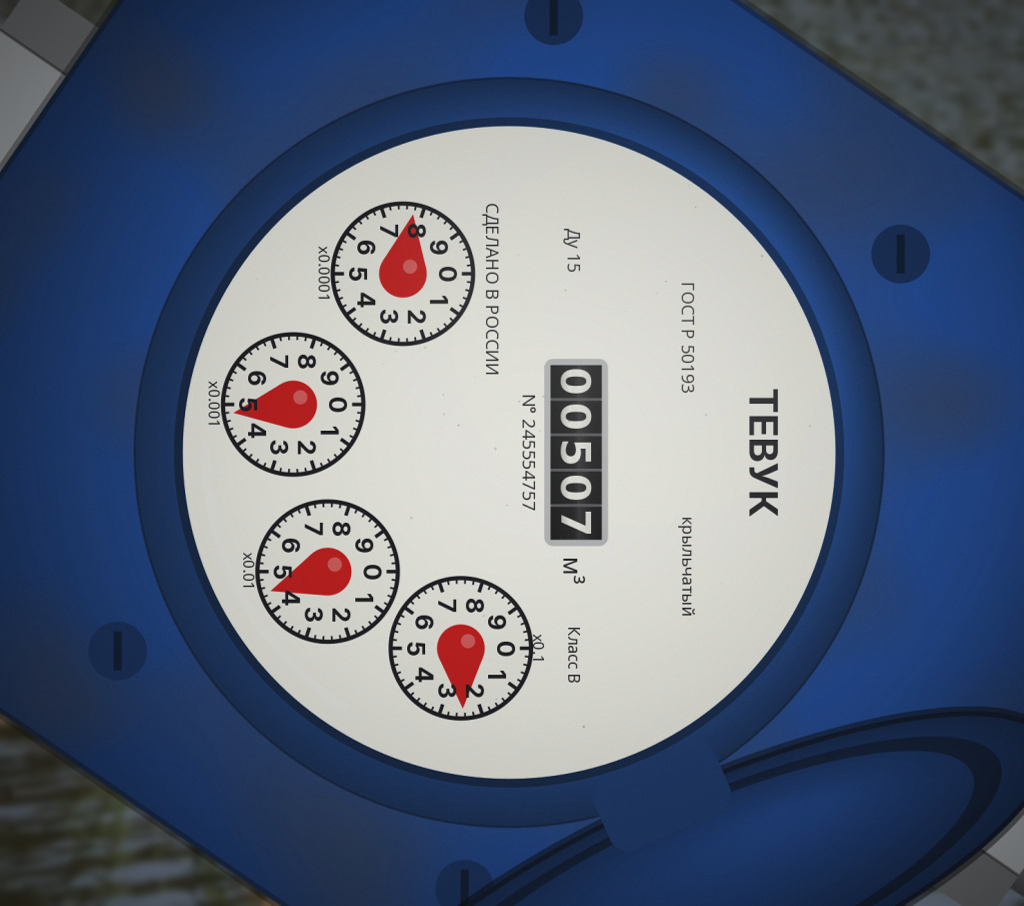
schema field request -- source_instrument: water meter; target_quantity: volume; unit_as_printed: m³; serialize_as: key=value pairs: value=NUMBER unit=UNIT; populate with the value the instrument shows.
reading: value=507.2447 unit=m³
